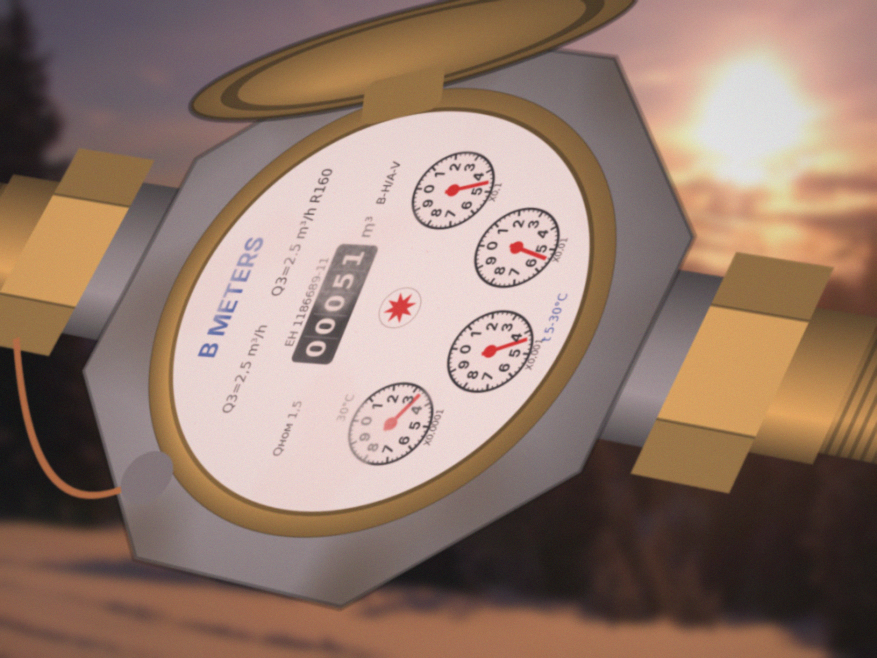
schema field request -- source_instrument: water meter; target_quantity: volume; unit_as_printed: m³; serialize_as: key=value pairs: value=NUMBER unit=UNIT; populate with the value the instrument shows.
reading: value=51.4543 unit=m³
